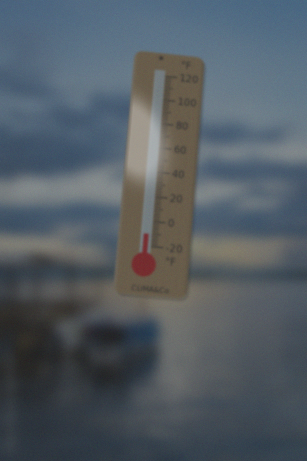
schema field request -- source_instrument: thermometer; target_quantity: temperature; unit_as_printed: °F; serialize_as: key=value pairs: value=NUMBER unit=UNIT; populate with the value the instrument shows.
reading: value=-10 unit=°F
